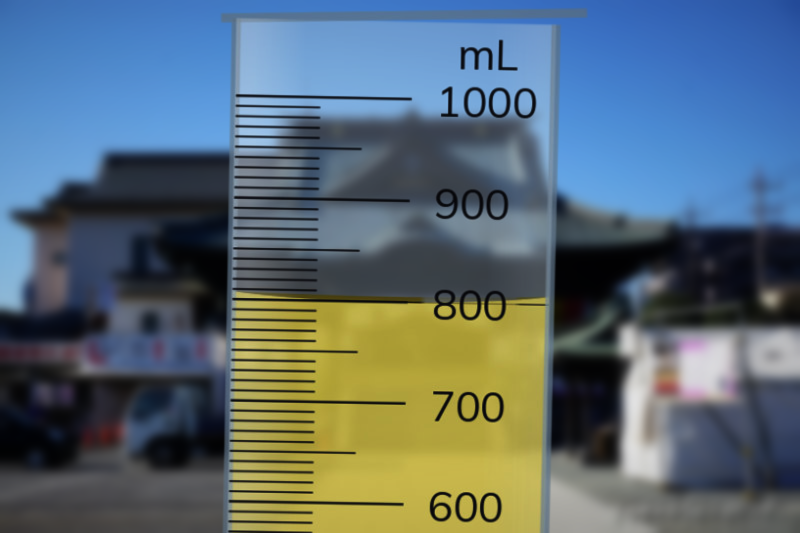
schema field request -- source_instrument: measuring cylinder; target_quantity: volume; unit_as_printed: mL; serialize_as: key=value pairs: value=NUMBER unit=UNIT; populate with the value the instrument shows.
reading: value=800 unit=mL
